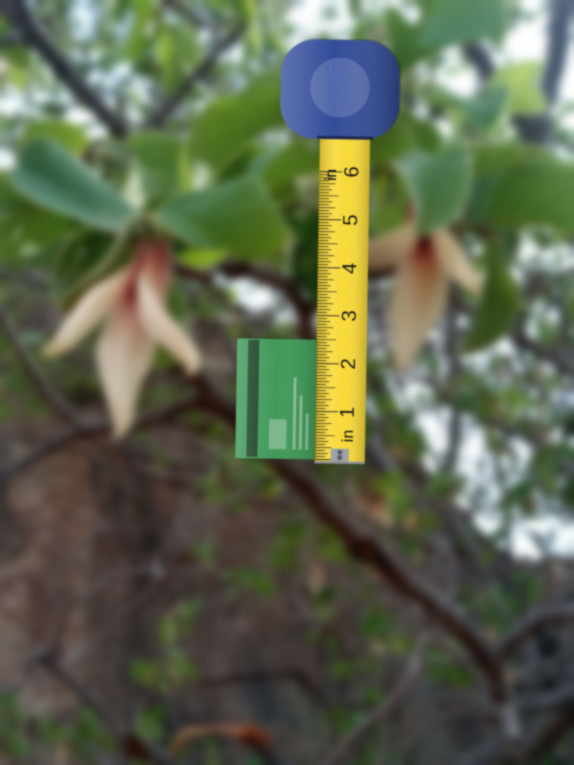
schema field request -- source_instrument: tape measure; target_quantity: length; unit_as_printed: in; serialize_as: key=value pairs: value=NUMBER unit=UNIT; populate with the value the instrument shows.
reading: value=2.5 unit=in
